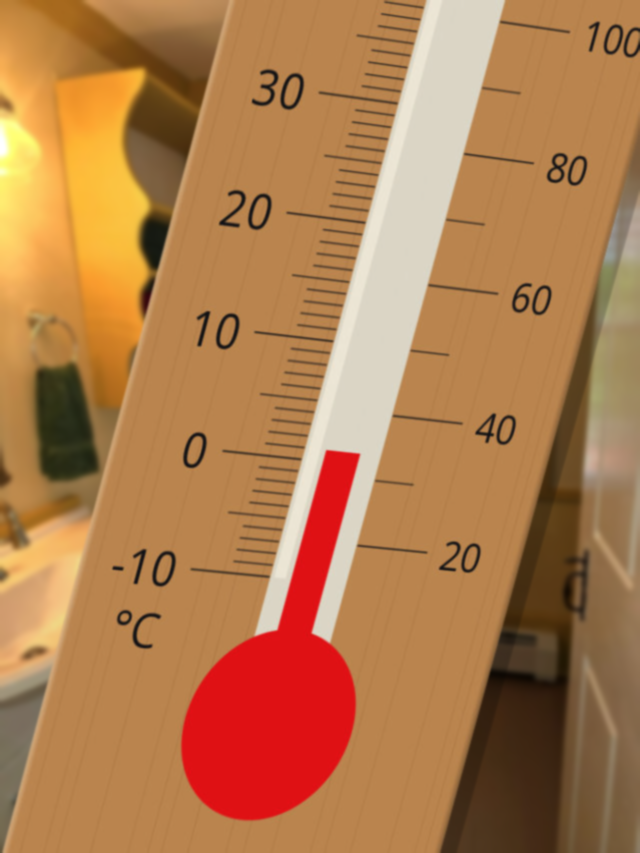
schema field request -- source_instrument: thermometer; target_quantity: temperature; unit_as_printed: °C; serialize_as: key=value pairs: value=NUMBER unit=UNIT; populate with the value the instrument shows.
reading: value=1 unit=°C
